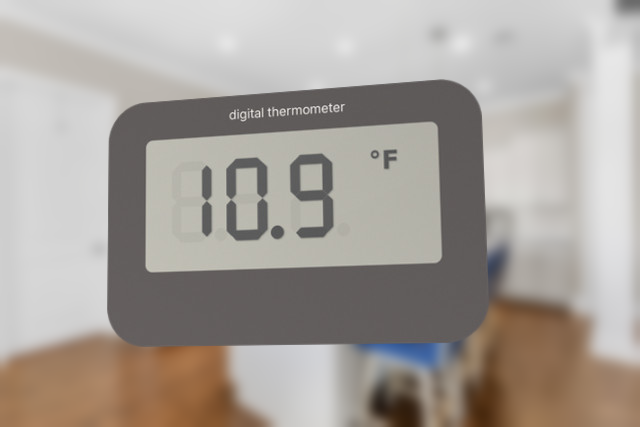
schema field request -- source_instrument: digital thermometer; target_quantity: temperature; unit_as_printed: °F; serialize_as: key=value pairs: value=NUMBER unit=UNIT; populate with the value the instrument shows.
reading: value=10.9 unit=°F
